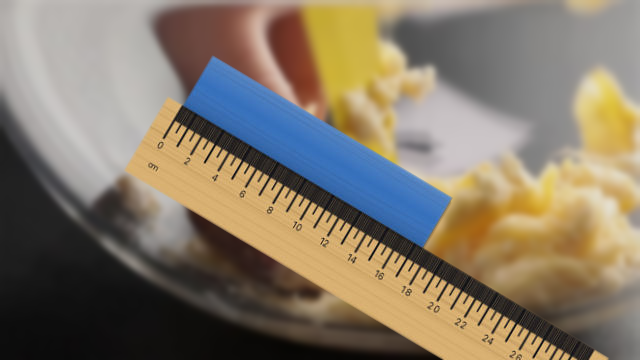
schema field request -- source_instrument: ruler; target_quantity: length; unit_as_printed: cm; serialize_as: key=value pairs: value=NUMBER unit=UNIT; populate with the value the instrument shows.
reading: value=17.5 unit=cm
